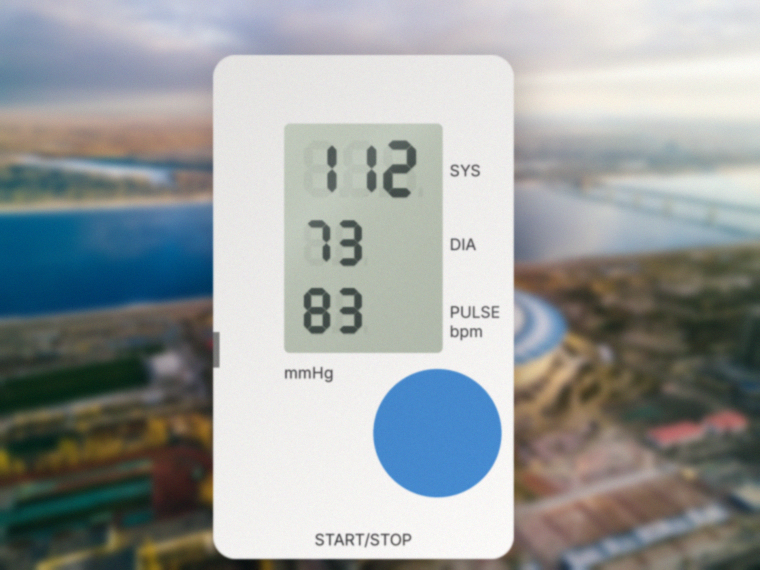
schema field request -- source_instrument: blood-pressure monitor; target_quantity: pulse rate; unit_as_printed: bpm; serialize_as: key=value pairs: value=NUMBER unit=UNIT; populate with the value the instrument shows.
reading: value=83 unit=bpm
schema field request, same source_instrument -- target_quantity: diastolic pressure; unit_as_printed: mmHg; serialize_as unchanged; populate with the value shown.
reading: value=73 unit=mmHg
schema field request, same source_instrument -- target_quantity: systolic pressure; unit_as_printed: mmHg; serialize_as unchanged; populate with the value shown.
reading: value=112 unit=mmHg
